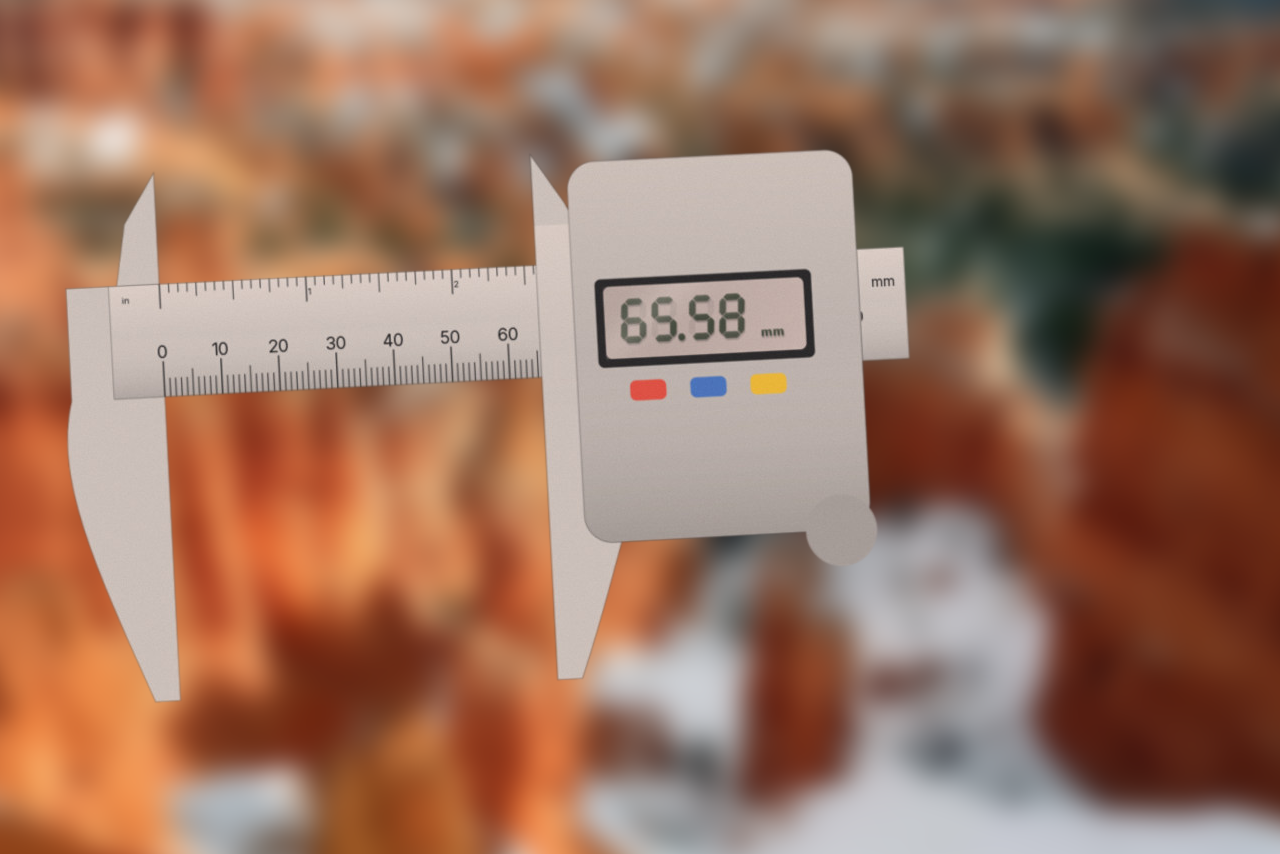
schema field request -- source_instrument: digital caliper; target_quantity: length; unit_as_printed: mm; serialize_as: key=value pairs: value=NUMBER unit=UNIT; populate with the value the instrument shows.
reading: value=65.58 unit=mm
